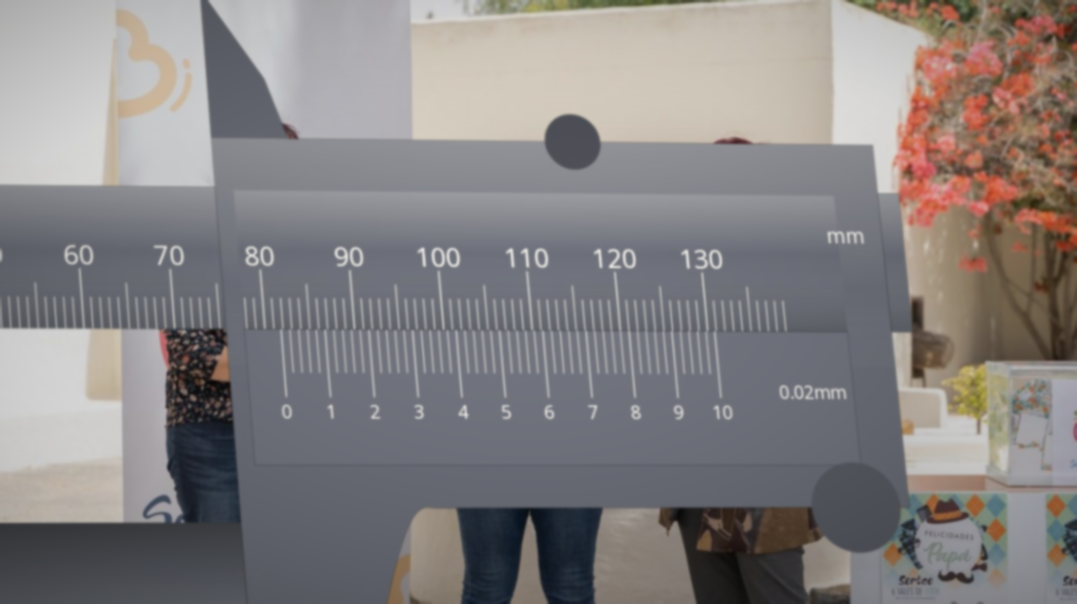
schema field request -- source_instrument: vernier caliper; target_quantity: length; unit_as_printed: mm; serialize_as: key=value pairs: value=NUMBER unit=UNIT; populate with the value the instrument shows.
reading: value=81.8 unit=mm
